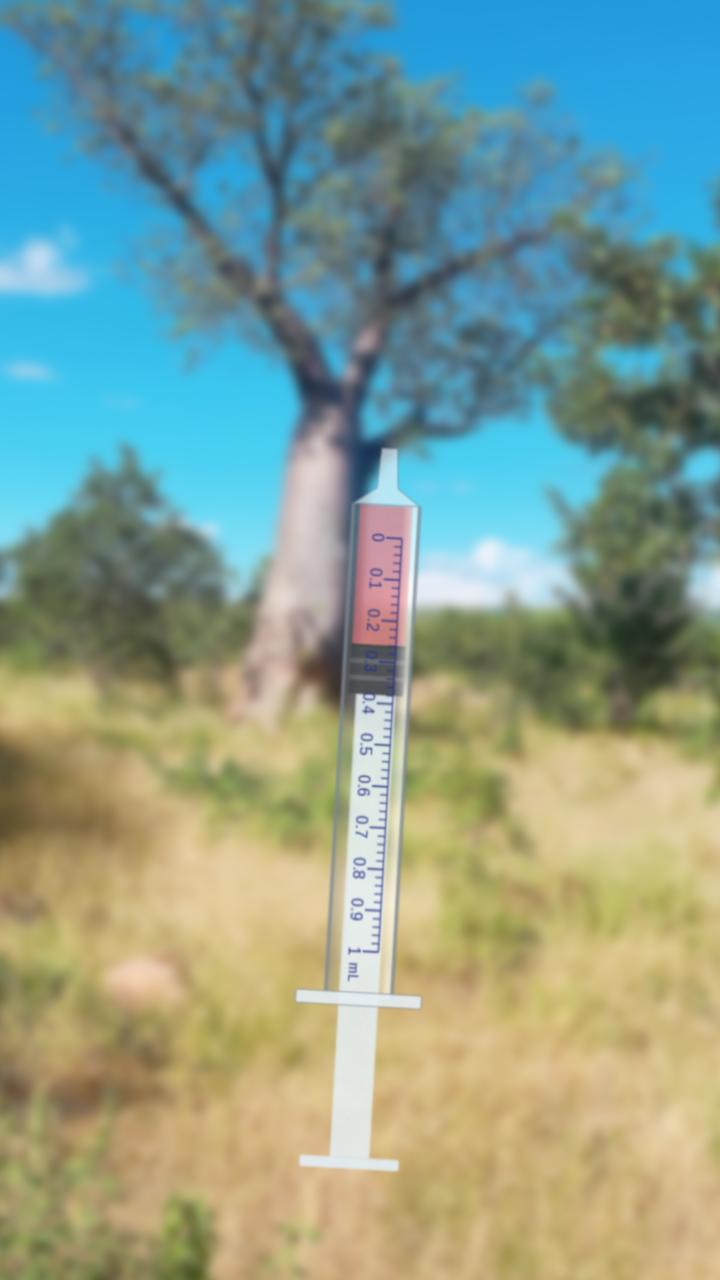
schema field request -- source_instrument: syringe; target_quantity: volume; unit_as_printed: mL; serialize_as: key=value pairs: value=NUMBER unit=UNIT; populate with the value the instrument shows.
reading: value=0.26 unit=mL
